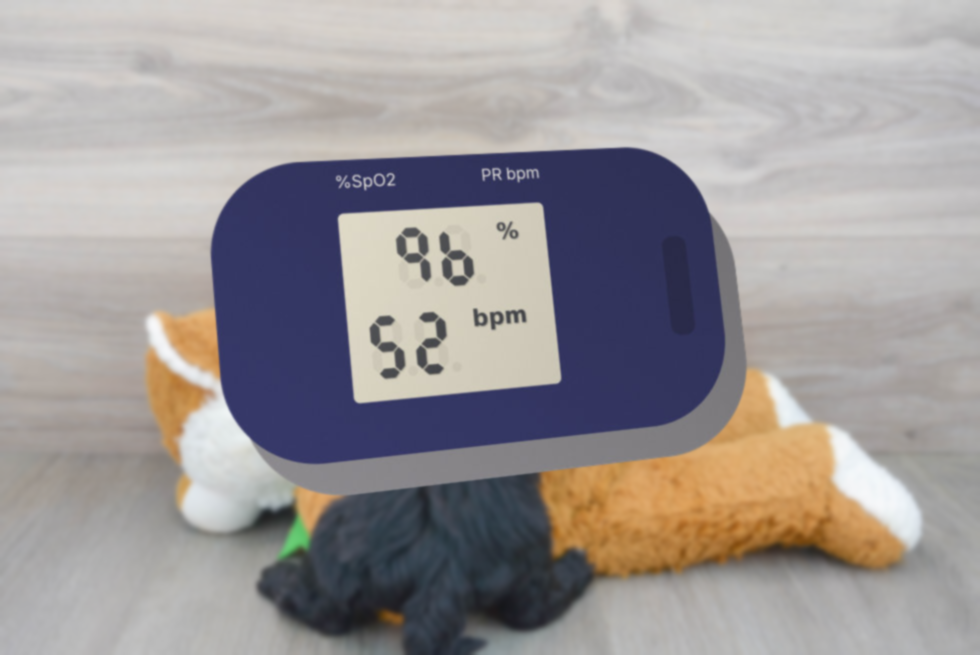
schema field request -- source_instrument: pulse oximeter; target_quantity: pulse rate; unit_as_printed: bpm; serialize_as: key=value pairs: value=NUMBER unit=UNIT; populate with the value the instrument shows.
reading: value=52 unit=bpm
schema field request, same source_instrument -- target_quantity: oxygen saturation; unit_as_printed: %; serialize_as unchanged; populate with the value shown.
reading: value=96 unit=%
